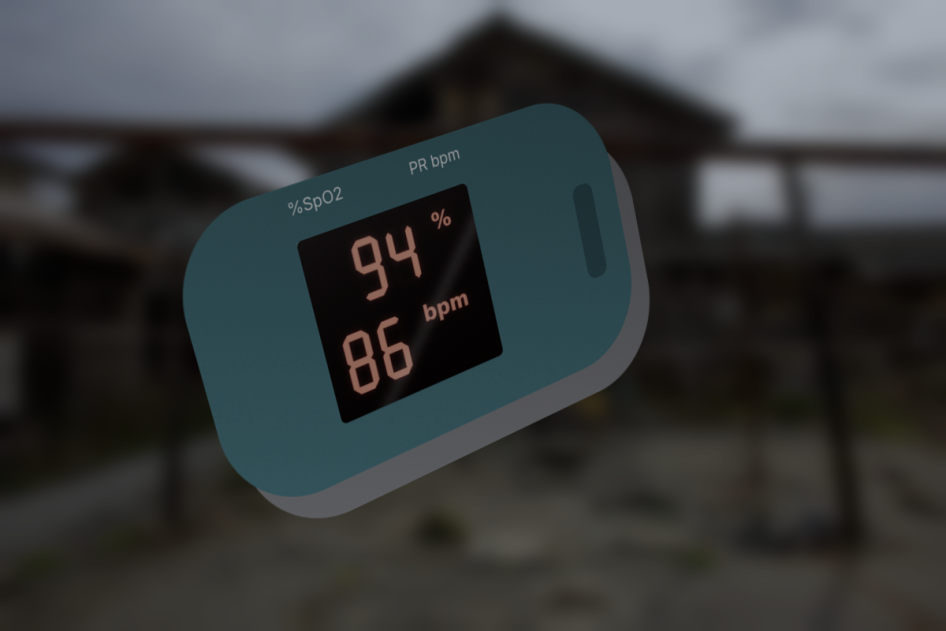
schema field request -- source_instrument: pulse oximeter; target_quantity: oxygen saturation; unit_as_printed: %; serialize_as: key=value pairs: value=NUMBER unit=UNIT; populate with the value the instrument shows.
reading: value=94 unit=%
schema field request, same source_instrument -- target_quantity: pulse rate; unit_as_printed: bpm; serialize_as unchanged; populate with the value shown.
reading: value=86 unit=bpm
